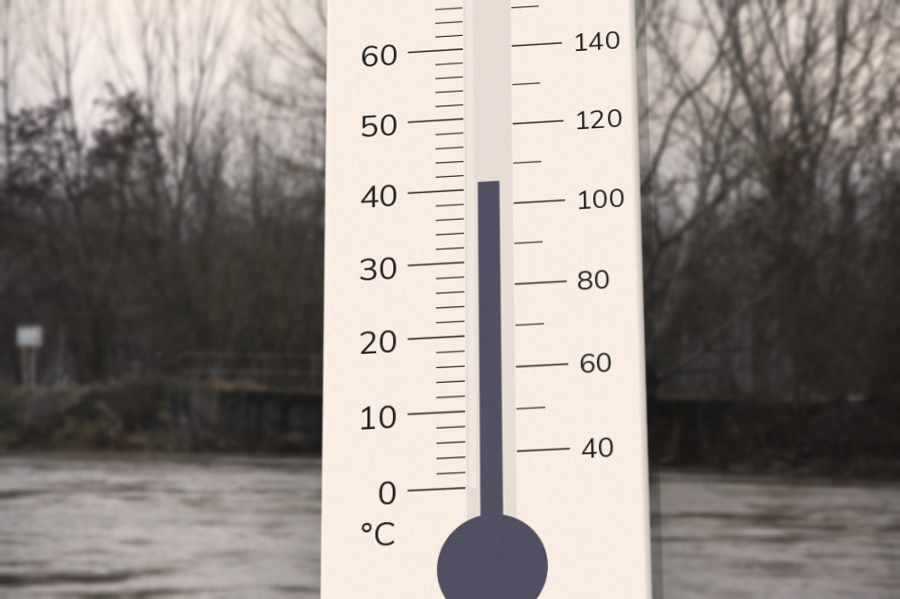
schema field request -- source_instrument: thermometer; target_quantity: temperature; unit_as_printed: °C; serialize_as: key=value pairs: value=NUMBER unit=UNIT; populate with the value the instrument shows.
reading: value=41 unit=°C
